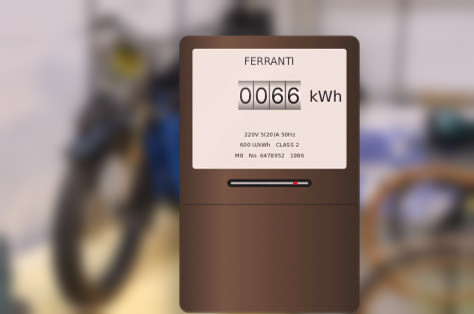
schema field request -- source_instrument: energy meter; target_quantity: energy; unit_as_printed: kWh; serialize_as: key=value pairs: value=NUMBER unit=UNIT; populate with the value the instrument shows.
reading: value=66 unit=kWh
